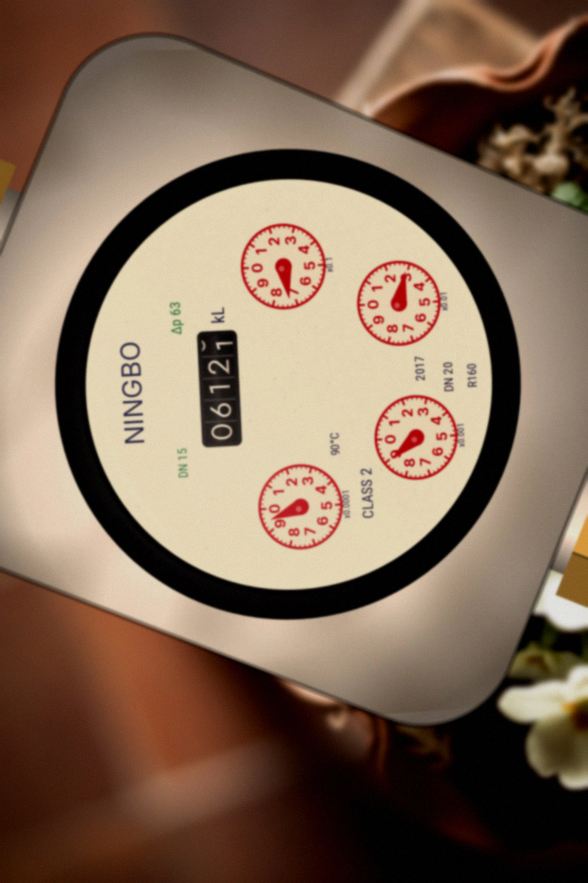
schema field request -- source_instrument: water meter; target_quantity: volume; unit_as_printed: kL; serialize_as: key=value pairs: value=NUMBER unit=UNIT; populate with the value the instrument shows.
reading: value=6120.7289 unit=kL
